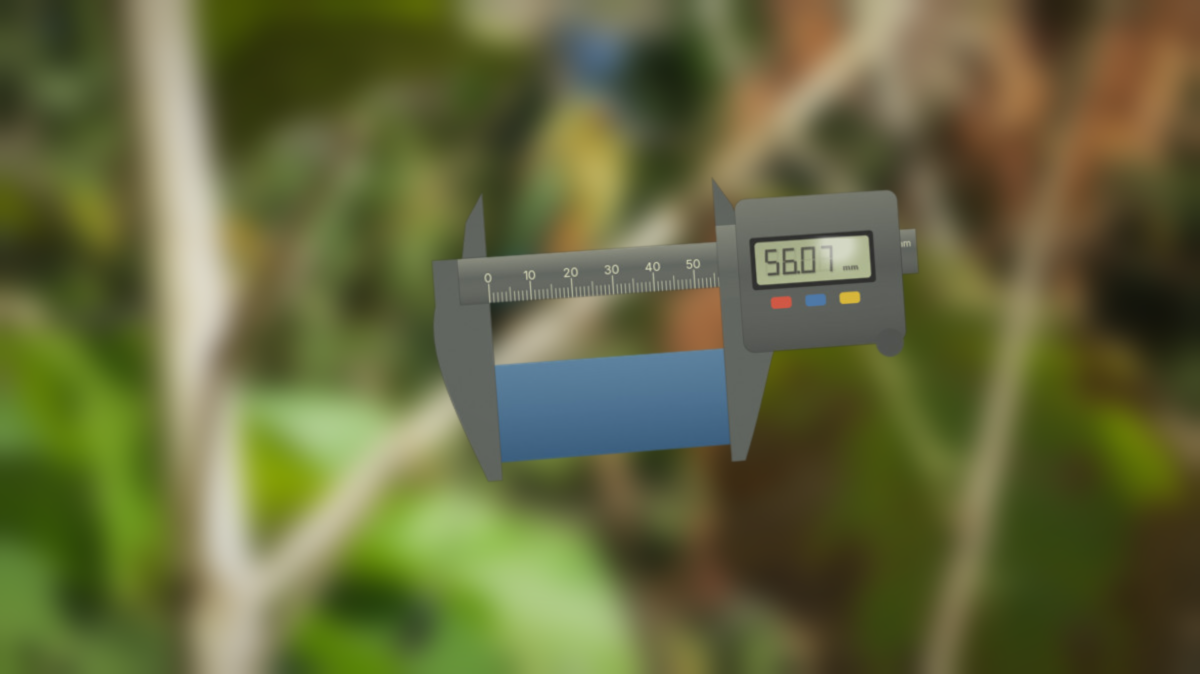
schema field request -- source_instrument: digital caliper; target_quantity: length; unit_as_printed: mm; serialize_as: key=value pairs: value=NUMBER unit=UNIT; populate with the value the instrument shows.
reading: value=56.07 unit=mm
